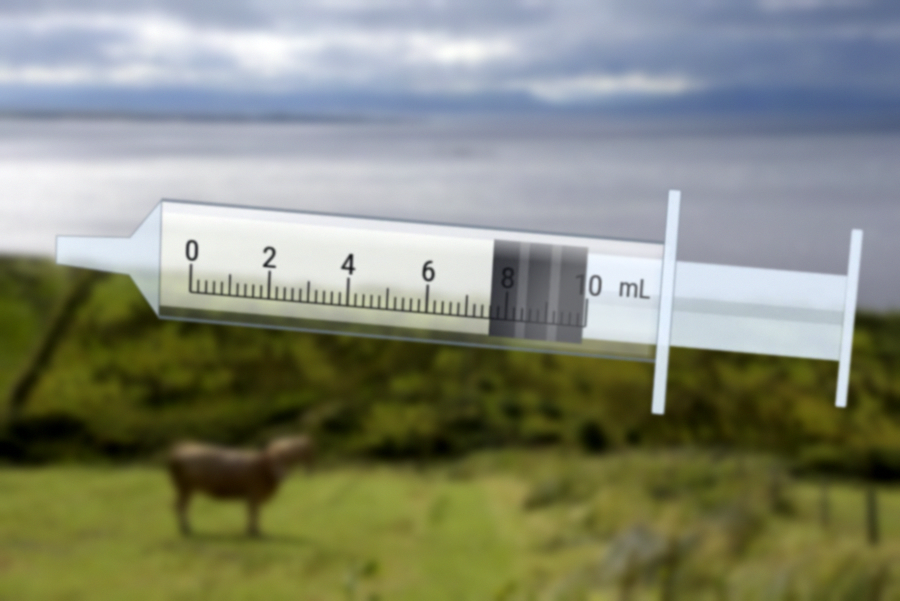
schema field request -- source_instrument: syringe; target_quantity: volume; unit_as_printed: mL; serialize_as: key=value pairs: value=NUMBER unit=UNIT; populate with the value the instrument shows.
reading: value=7.6 unit=mL
